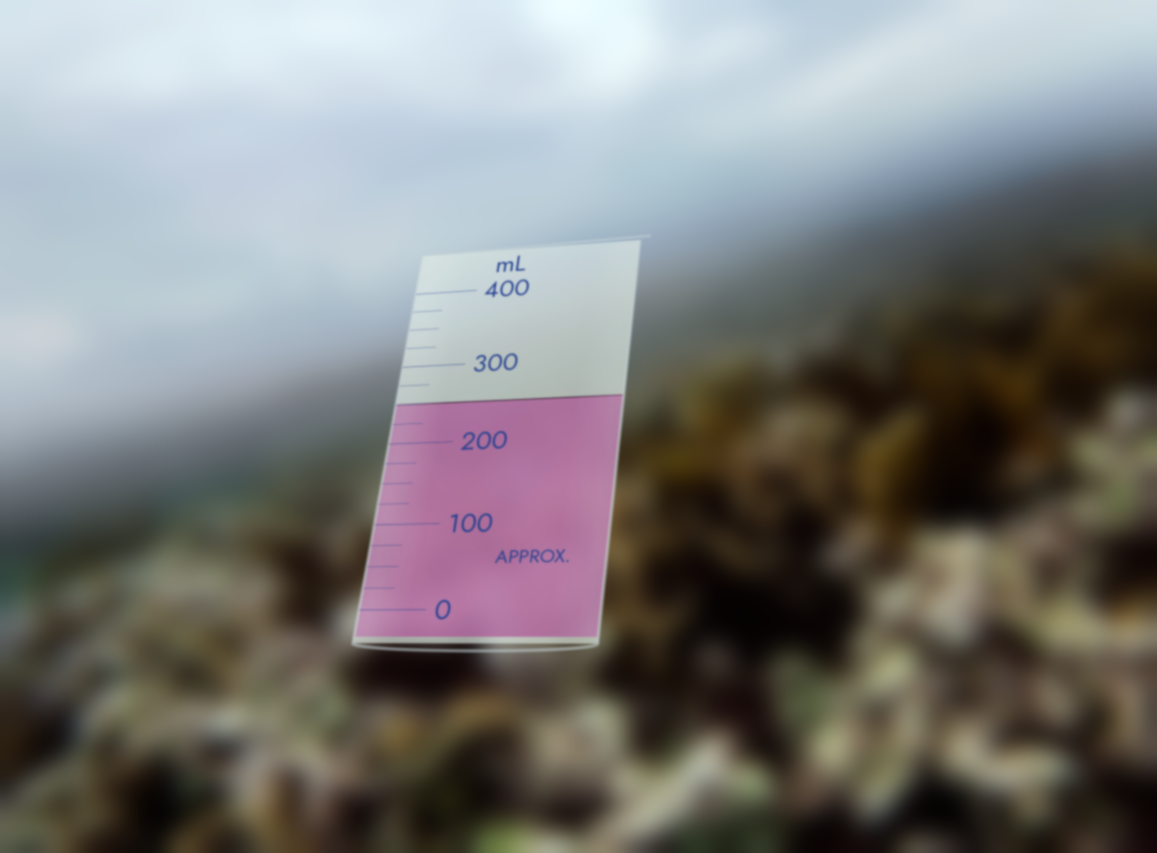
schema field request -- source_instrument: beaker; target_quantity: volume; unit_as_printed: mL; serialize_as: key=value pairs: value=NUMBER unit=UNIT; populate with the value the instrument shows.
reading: value=250 unit=mL
